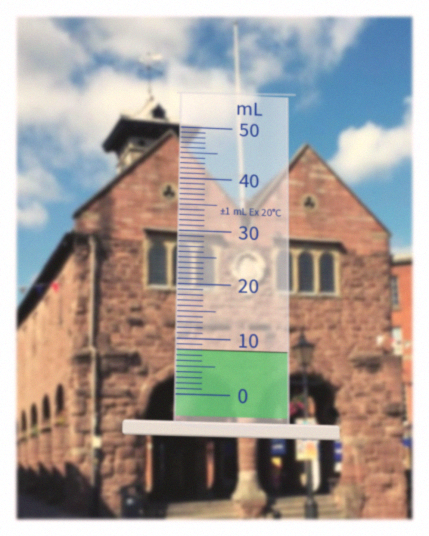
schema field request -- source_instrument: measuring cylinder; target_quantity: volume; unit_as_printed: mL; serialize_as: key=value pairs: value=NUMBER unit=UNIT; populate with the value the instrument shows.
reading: value=8 unit=mL
